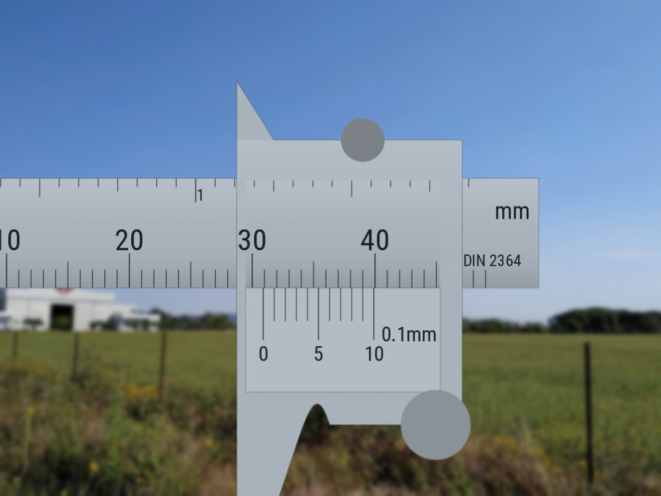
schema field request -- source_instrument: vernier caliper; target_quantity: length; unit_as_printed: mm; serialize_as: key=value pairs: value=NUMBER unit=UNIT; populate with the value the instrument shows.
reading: value=30.9 unit=mm
